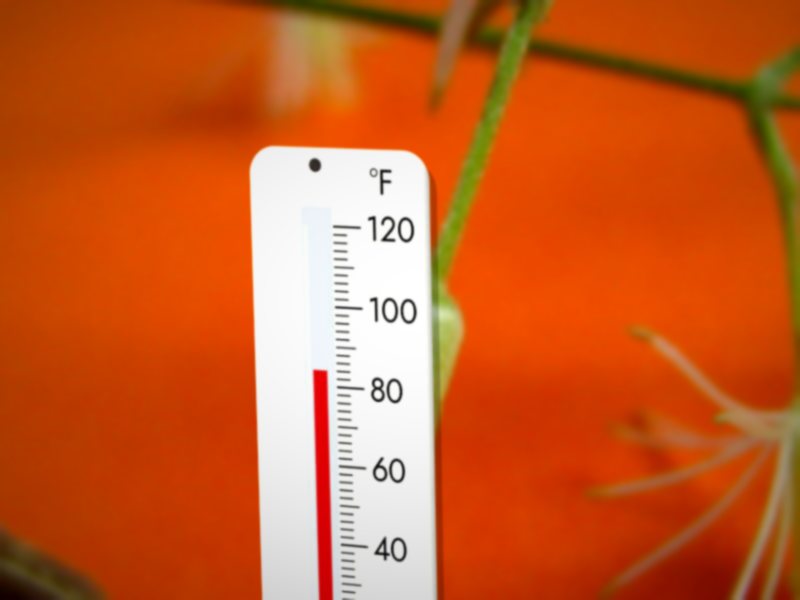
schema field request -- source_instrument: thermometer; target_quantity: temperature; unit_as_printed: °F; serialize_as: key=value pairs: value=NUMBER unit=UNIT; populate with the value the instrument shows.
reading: value=84 unit=°F
